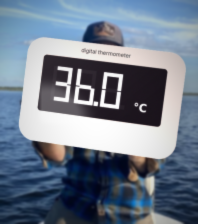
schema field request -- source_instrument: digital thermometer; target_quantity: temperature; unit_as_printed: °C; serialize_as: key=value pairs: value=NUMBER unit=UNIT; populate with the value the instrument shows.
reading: value=36.0 unit=°C
